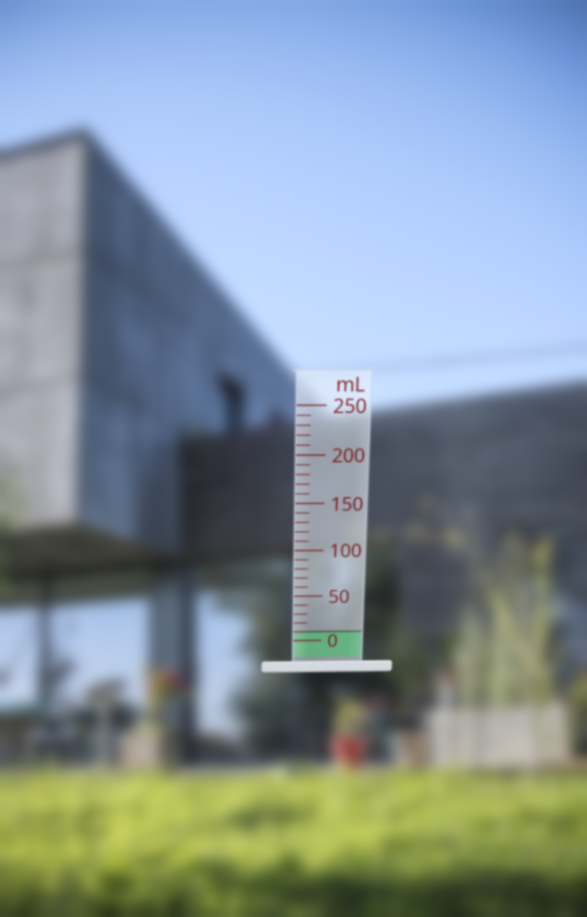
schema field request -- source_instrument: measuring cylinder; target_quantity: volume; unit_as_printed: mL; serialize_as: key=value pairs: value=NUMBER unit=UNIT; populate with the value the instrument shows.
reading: value=10 unit=mL
